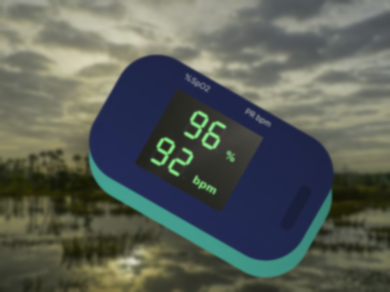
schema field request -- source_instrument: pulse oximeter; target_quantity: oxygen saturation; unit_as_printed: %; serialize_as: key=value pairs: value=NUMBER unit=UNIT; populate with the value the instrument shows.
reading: value=96 unit=%
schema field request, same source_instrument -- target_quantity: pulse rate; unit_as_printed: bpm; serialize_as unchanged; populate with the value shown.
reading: value=92 unit=bpm
